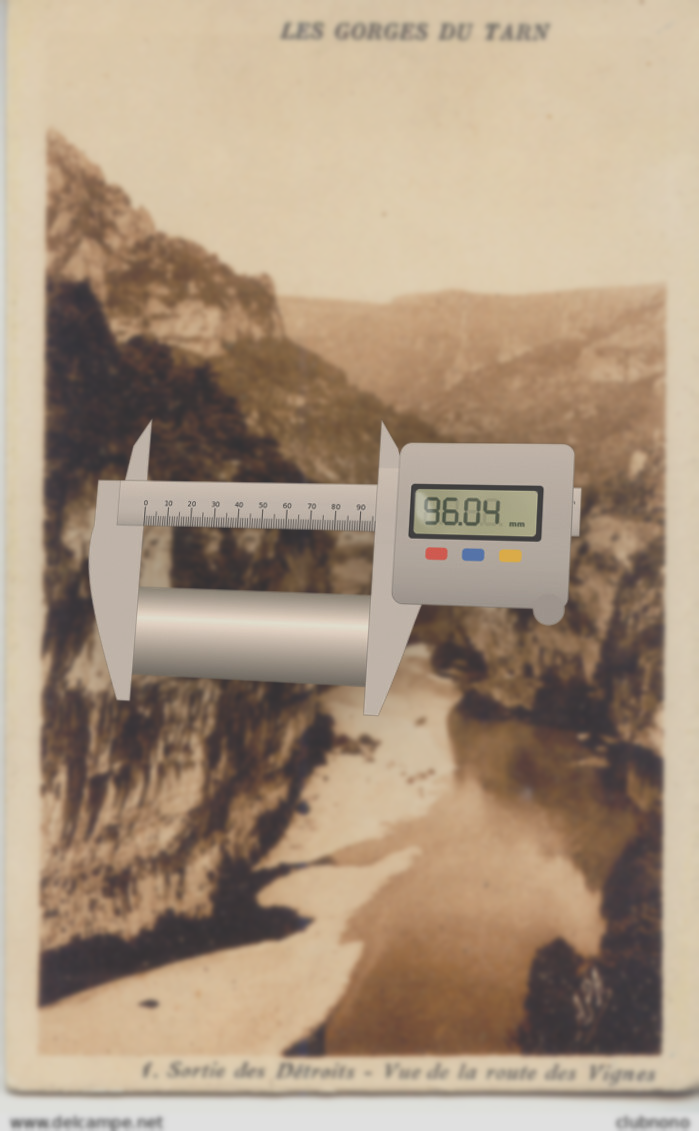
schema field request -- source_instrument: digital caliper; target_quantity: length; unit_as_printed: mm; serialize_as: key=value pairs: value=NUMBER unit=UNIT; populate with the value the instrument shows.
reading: value=96.04 unit=mm
